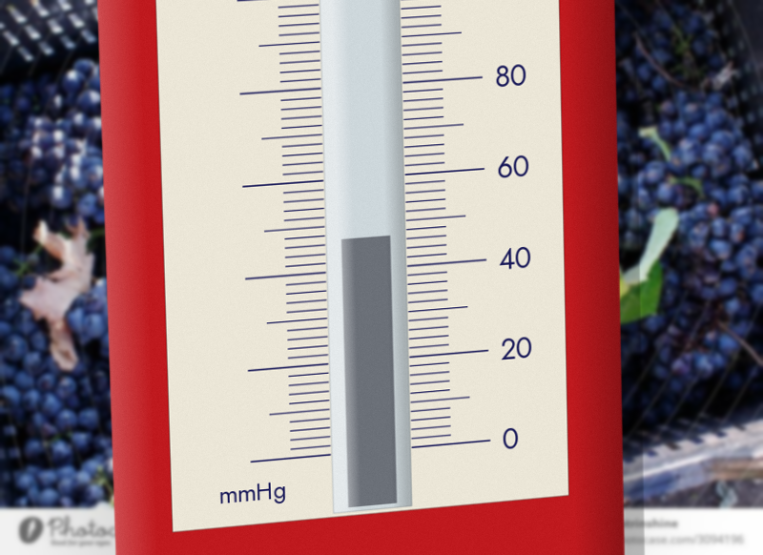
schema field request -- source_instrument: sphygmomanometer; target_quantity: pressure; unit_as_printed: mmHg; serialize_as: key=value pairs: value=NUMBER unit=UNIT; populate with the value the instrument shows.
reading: value=47 unit=mmHg
